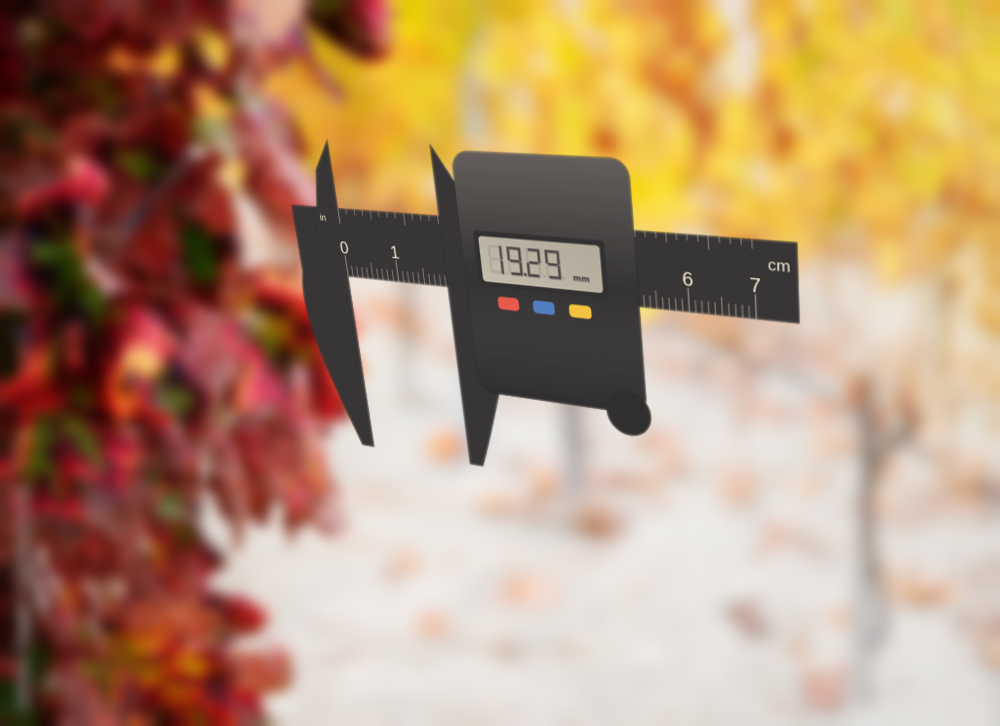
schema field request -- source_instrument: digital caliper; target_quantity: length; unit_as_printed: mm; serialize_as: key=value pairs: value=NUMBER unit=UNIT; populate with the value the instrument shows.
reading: value=19.29 unit=mm
